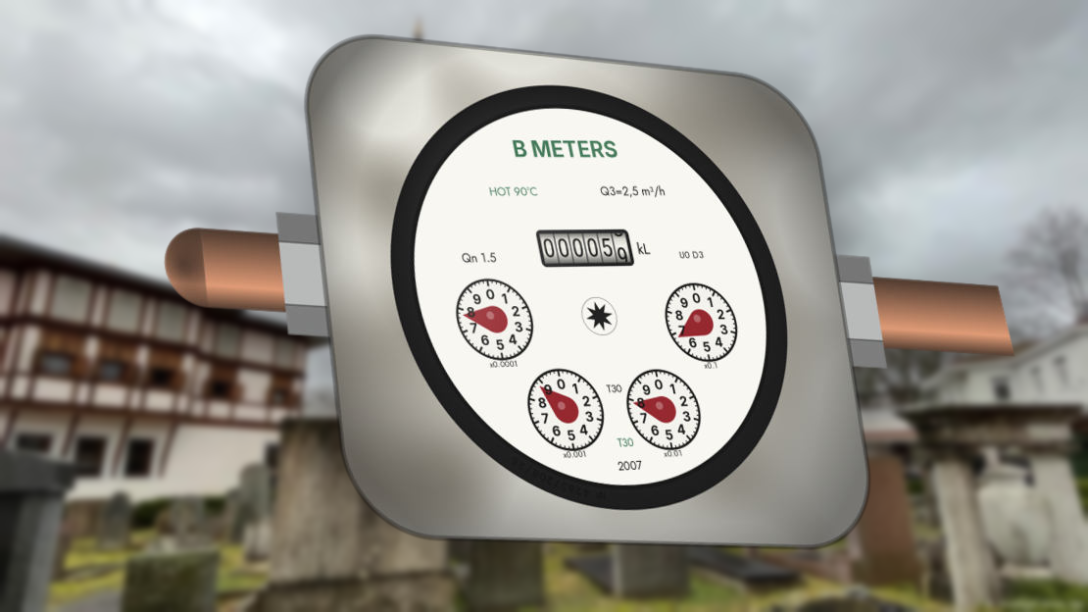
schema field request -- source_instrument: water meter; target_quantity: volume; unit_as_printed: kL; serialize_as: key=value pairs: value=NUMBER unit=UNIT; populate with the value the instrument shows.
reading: value=58.6787 unit=kL
